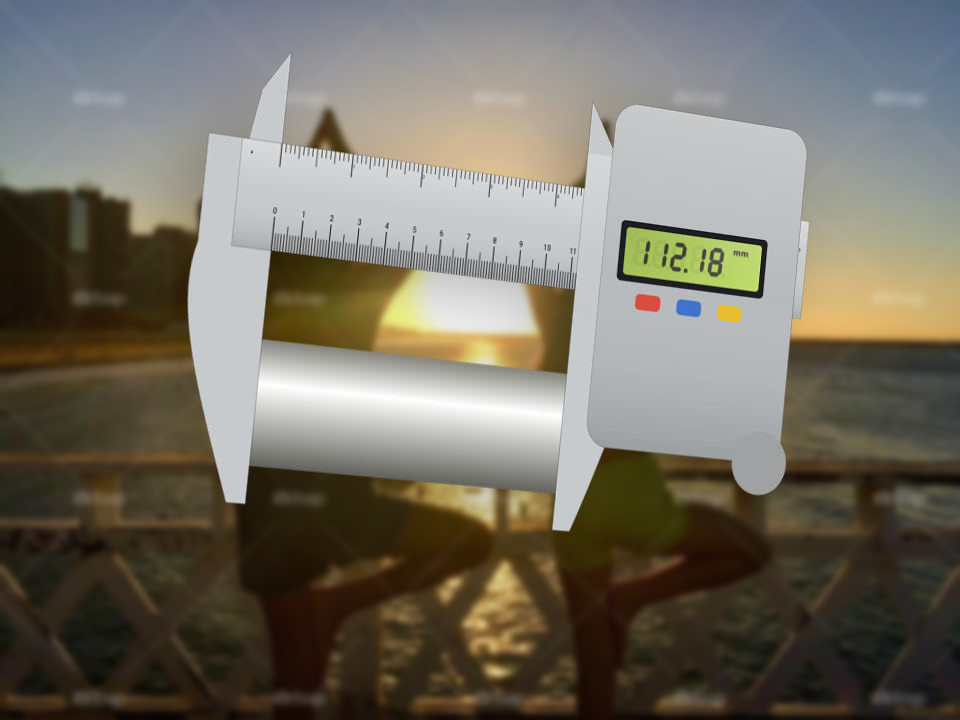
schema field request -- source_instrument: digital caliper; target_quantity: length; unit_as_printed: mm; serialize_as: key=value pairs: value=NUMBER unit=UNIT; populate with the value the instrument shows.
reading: value=112.18 unit=mm
